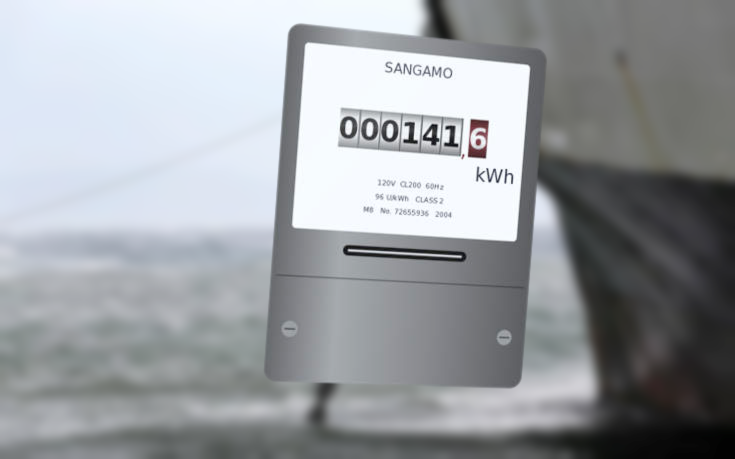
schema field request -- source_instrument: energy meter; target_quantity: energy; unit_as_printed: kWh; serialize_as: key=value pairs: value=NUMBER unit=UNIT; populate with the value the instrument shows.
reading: value=141.6 unit=kWh
